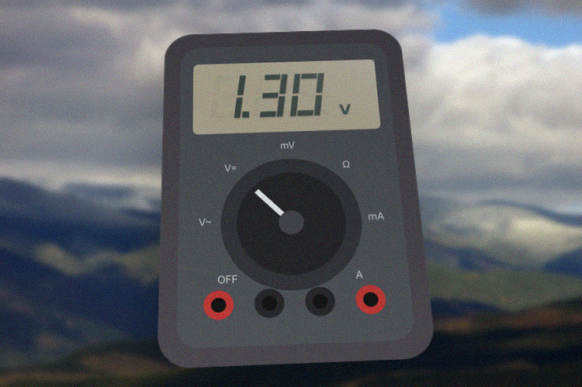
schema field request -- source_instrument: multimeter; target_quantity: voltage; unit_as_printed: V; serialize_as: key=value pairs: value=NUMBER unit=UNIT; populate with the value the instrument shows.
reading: value=1.30 unit=V
